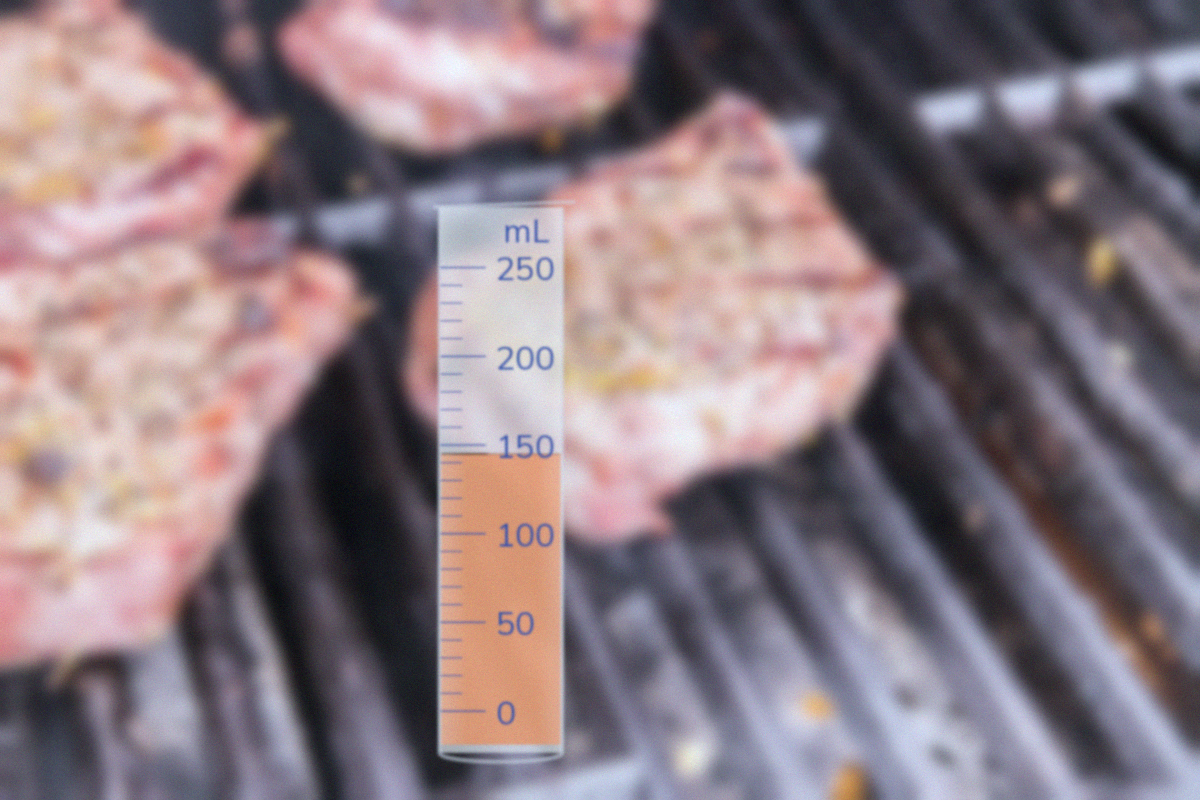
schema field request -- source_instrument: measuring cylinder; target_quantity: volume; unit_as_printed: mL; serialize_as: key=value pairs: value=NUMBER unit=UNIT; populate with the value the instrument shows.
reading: value=145 unit=mL
